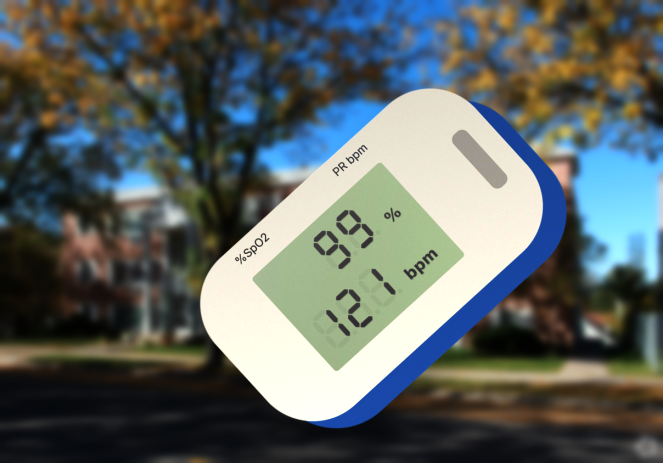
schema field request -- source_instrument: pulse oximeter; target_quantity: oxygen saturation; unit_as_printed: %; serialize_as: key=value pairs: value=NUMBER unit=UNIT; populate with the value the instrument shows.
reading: value=99 unit=%
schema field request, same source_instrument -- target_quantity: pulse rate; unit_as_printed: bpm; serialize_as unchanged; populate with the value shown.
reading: value=121 unit=bpm
